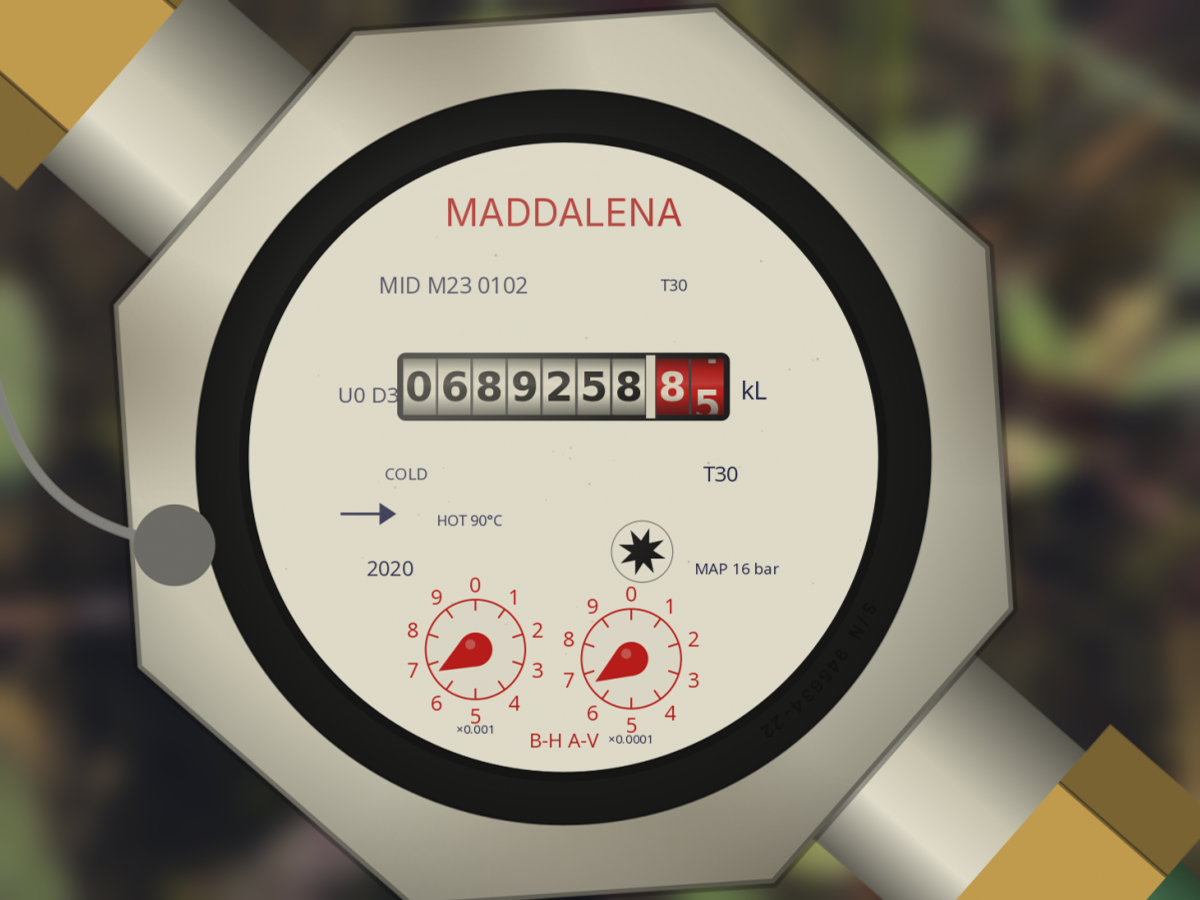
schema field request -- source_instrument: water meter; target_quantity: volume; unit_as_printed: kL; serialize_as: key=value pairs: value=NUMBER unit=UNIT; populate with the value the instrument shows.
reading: value=689258.8466 unit=kL
